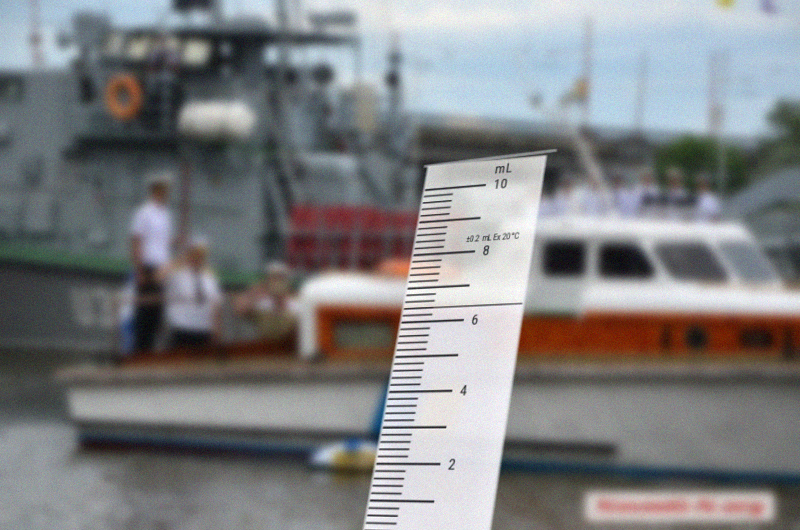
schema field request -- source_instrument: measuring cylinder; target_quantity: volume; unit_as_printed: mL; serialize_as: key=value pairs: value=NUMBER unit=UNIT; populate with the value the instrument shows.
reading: value=6.4 unit=mL
